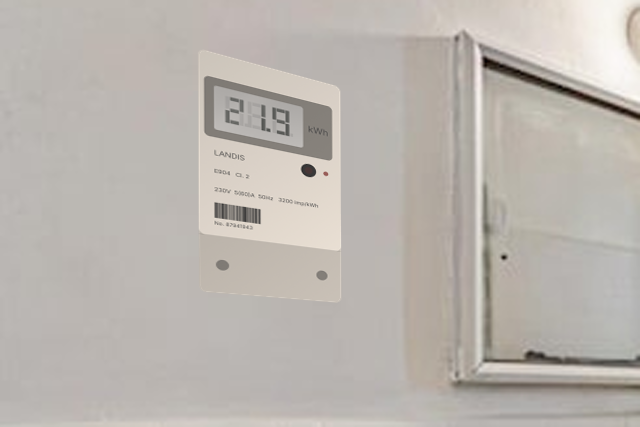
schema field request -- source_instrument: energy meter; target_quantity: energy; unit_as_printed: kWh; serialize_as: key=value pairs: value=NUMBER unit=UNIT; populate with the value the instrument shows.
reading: value=21.9 unit=kWh
